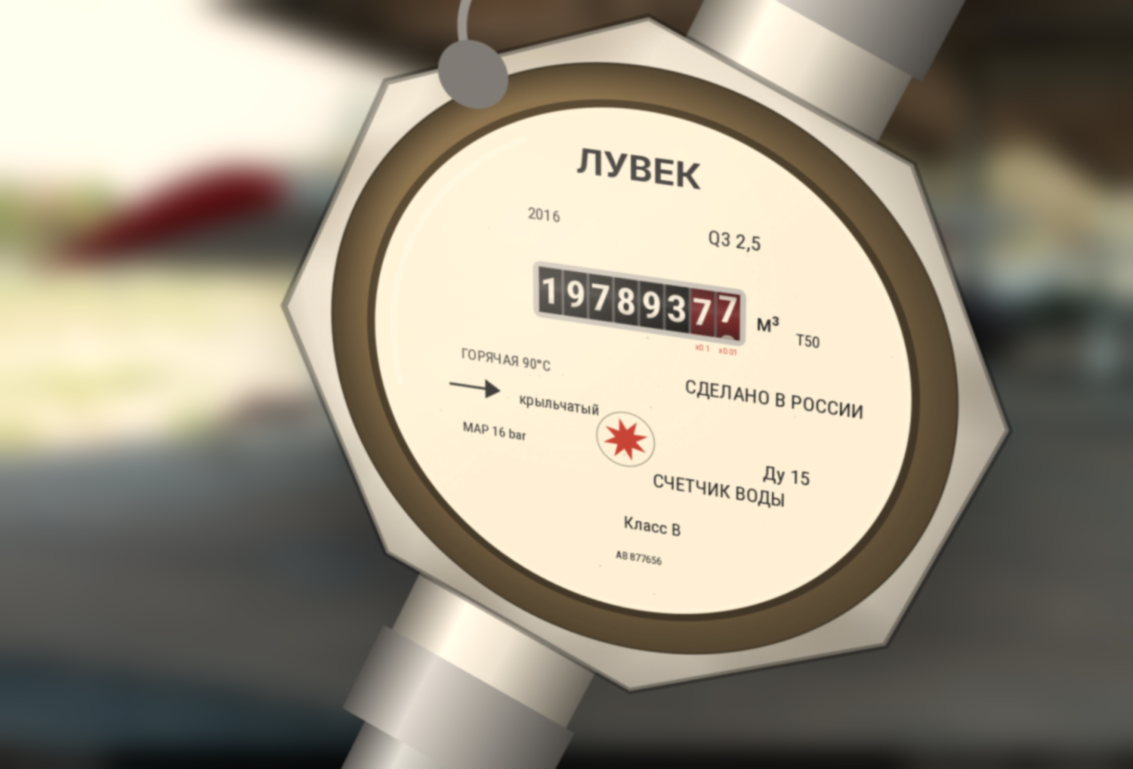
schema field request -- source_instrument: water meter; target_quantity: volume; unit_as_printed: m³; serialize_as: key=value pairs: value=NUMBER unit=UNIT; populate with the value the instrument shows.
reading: value=197893.77 unit=m³
